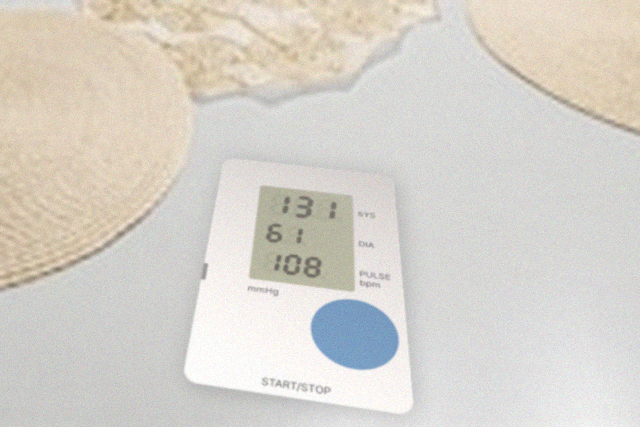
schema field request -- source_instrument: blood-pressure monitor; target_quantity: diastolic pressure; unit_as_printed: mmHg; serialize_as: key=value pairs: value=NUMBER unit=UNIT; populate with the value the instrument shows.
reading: value=61 unit=mmHg
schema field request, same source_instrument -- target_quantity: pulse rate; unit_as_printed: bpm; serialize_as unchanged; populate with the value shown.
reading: value=108 unit=bpm
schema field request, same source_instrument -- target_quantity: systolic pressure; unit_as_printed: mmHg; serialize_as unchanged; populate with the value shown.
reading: value=131 unit=mmHg
